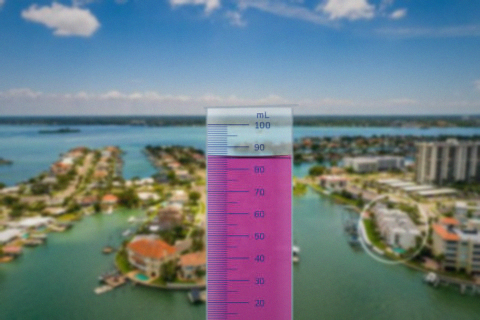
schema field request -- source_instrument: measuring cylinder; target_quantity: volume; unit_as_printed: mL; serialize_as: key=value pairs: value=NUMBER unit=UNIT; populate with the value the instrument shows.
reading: value=85 unit=mL
